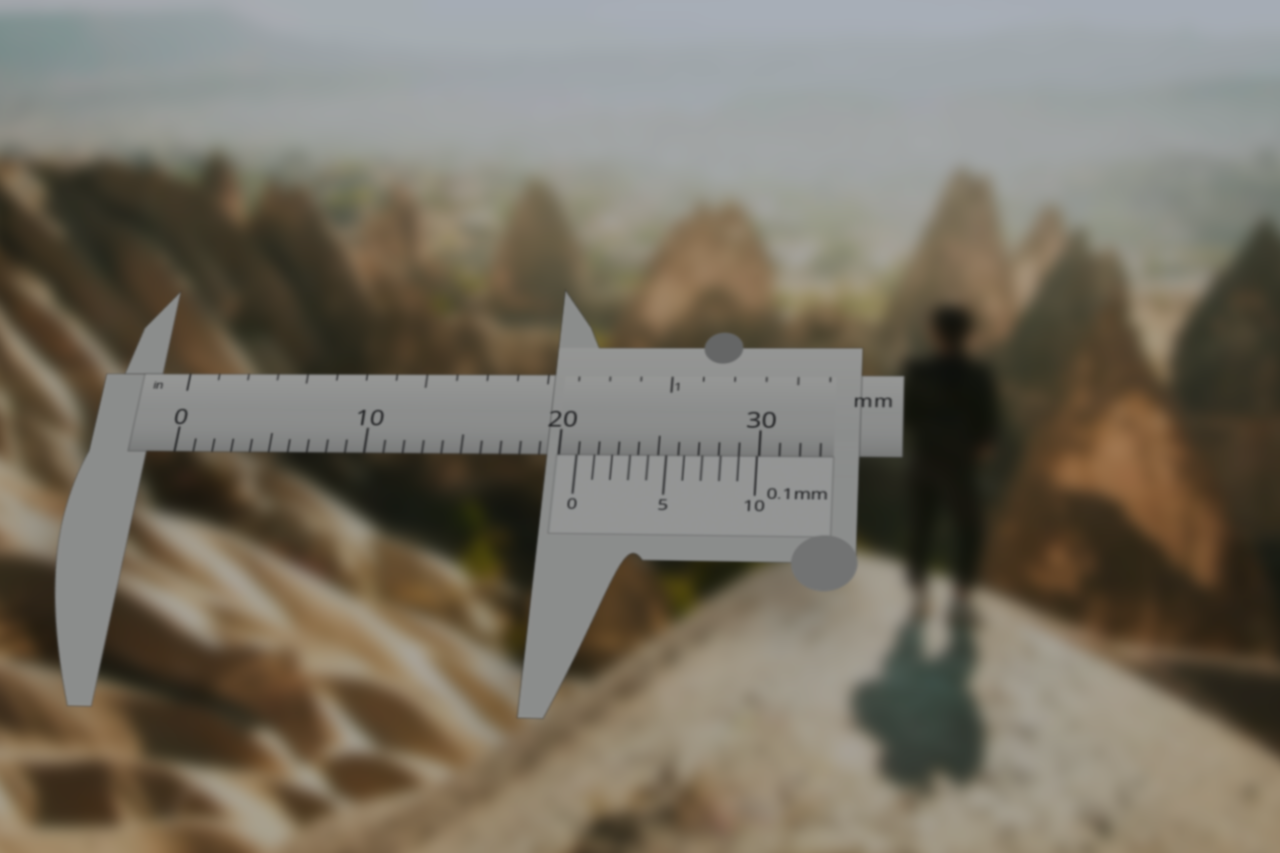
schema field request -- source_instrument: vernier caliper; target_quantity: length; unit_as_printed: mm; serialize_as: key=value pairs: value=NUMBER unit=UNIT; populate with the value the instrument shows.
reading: value=20.9 unit=mm
